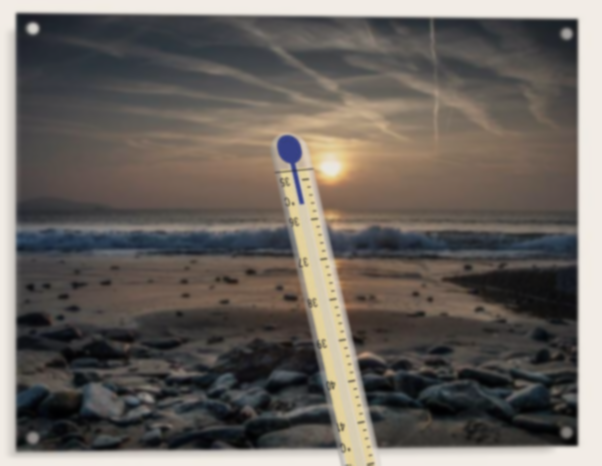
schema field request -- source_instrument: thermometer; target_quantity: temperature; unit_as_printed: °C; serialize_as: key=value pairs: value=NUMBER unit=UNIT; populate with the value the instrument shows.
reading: value=35.6 unit=°C
